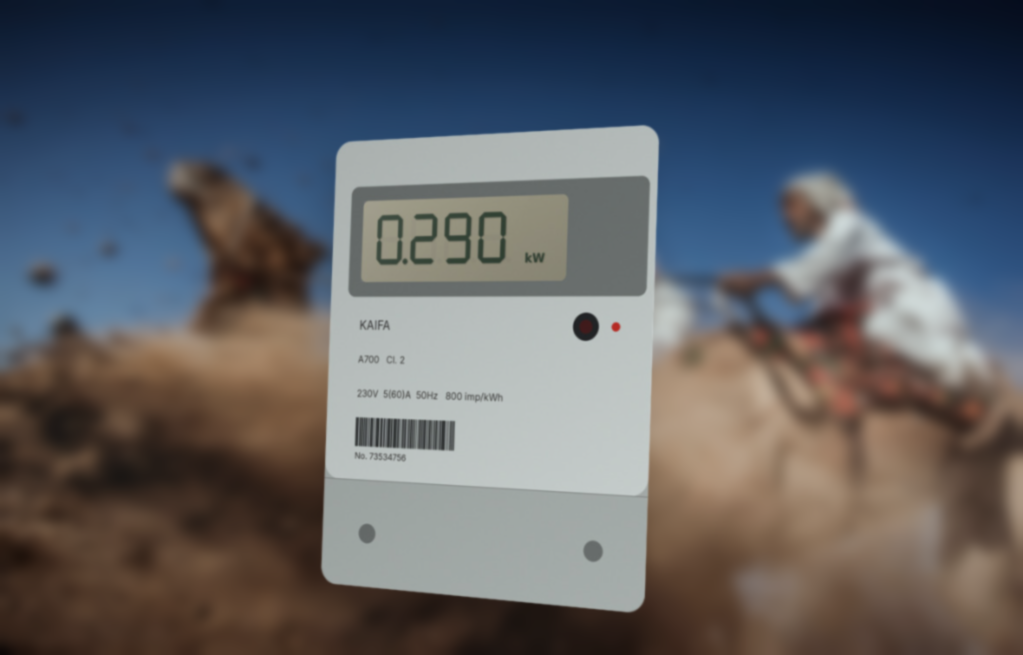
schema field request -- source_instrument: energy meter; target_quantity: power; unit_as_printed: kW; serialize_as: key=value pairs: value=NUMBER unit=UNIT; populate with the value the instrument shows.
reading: value=0.290 unit=kW
